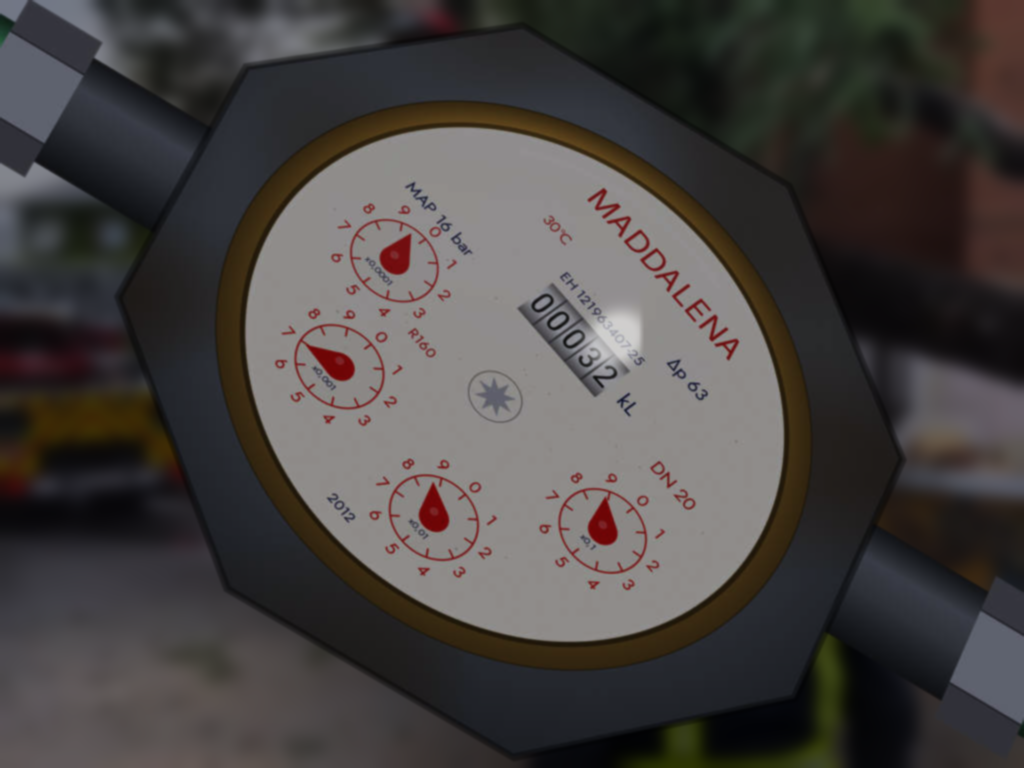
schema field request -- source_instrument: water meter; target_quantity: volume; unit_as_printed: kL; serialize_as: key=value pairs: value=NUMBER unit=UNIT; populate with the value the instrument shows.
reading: value=32.8869 unit=kL
